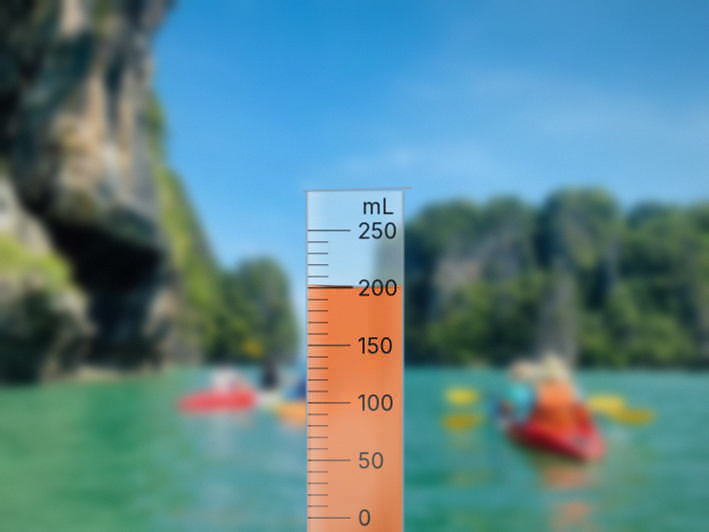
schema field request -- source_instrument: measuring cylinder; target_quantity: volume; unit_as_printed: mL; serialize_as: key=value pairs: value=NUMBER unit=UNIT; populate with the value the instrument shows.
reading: value=200 unit=mL
